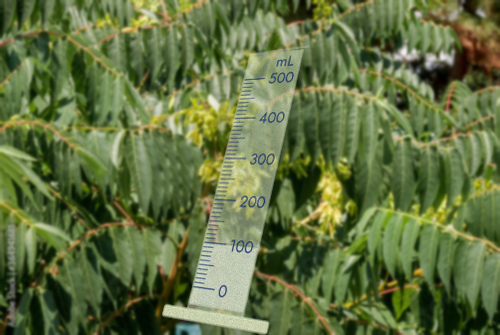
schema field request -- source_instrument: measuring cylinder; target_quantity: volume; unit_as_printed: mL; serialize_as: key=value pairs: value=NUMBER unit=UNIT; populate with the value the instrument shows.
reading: value=100 unit=mL
